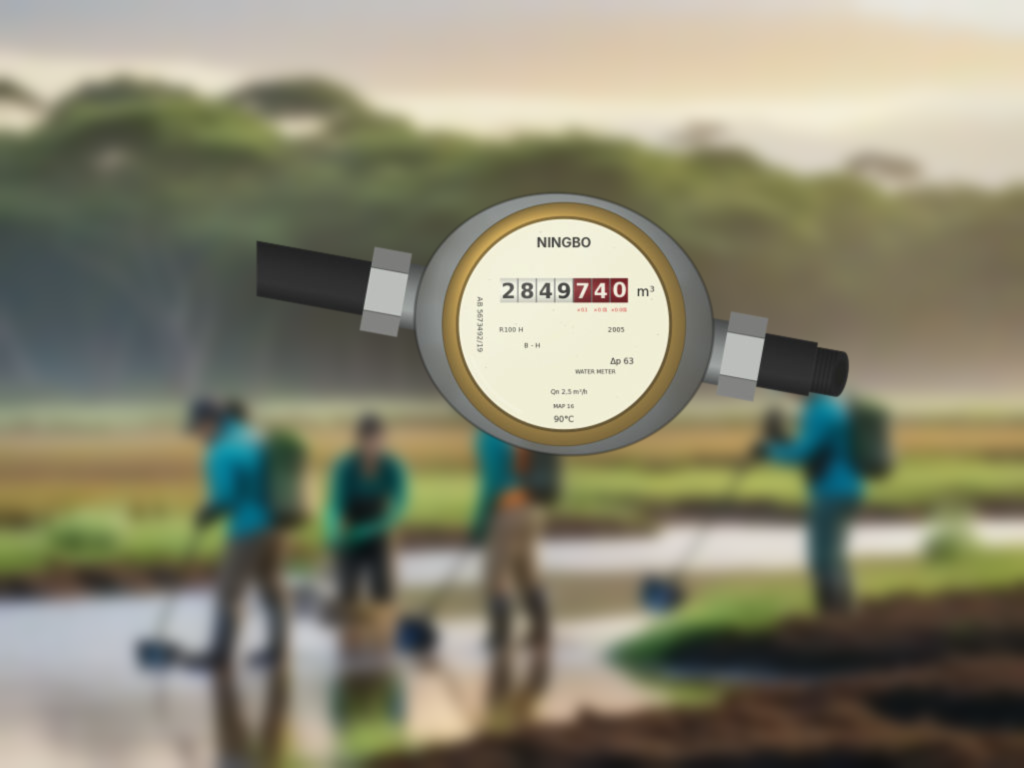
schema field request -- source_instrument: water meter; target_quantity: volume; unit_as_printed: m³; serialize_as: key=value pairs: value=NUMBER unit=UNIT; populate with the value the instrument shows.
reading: value=2849.740 unit=m³
